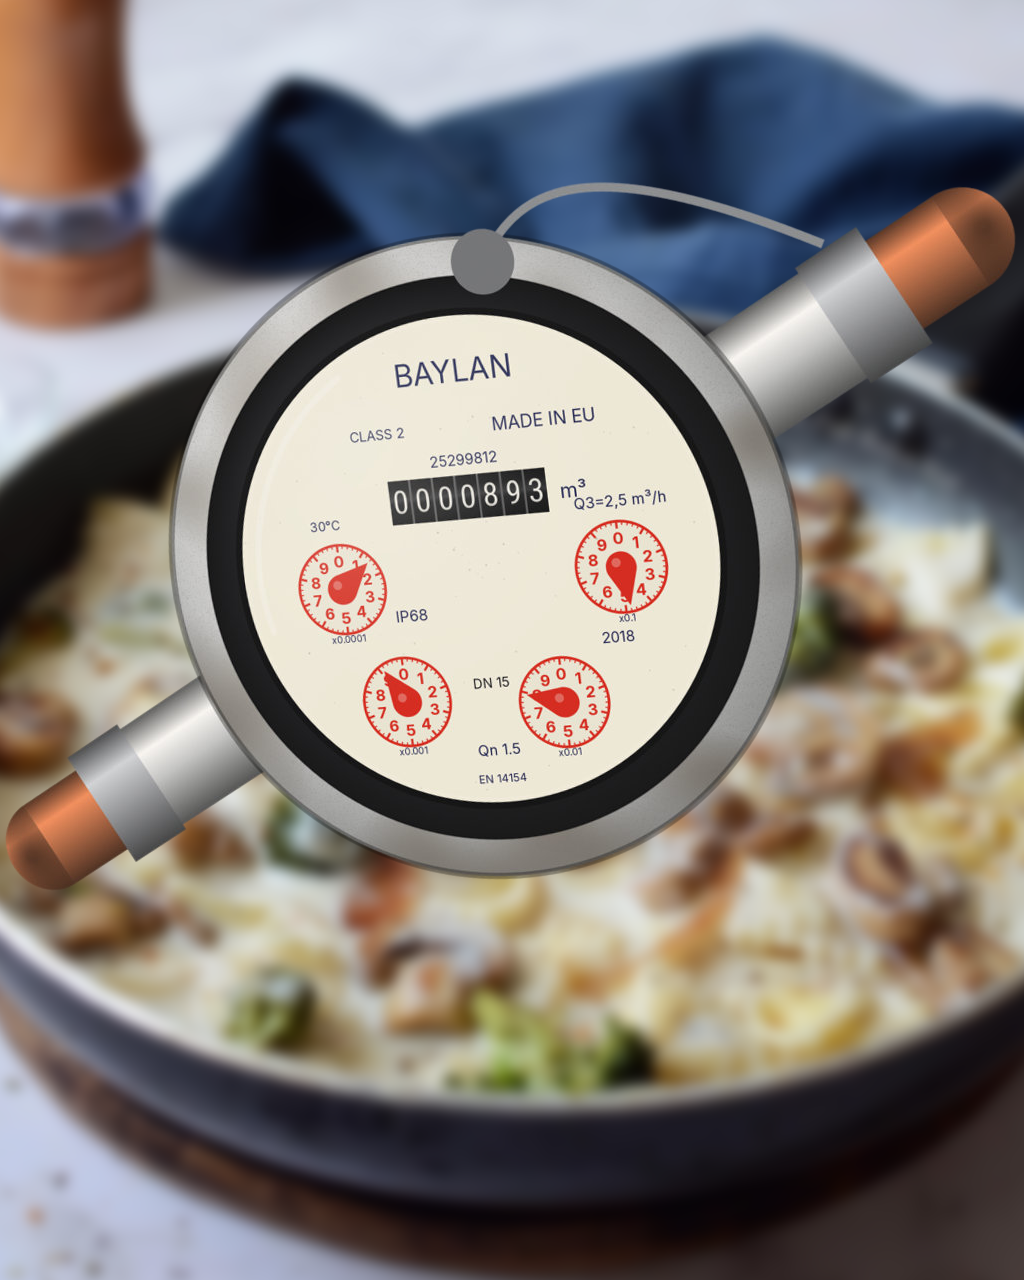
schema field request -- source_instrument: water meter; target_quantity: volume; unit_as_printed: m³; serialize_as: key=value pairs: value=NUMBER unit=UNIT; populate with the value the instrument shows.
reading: value=893.4791 unit=m³
